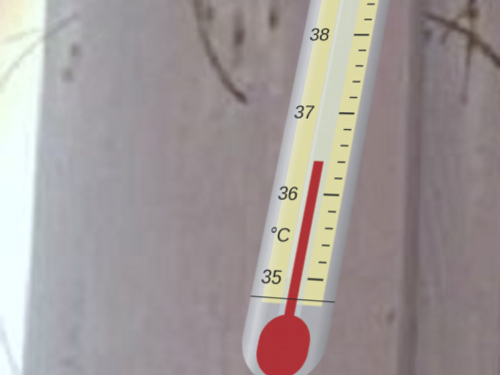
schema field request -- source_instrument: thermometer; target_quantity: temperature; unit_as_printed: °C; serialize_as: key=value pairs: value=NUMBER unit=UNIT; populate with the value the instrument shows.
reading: value=36.4 unit=°C
